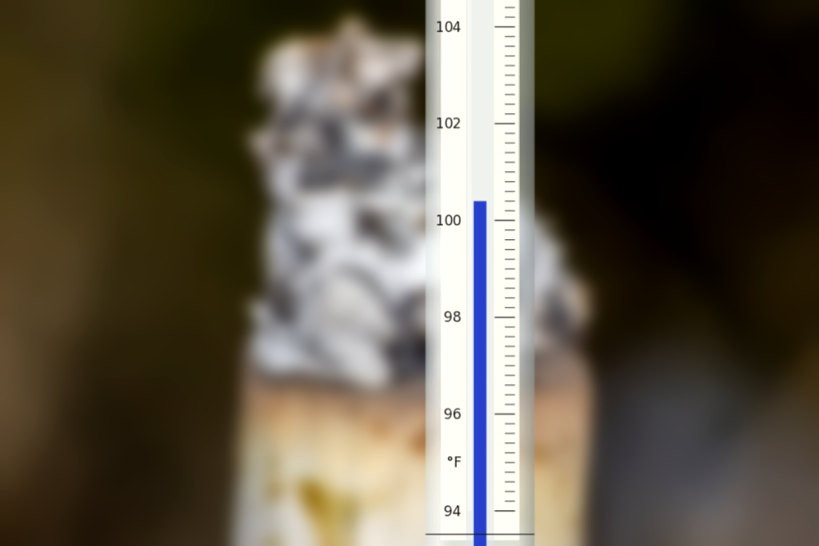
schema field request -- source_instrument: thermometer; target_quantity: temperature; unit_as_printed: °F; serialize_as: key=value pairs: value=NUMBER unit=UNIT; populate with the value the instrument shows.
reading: value=100.4 unit=°F
